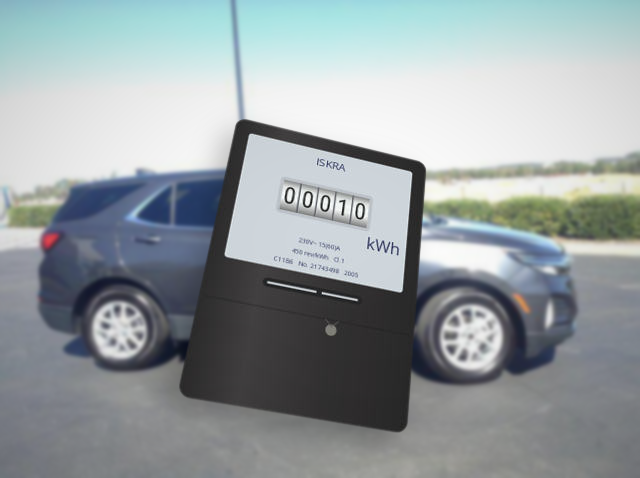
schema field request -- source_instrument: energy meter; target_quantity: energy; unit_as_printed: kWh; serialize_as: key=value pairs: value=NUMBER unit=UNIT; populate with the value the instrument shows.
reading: value=10 unit=kWh
